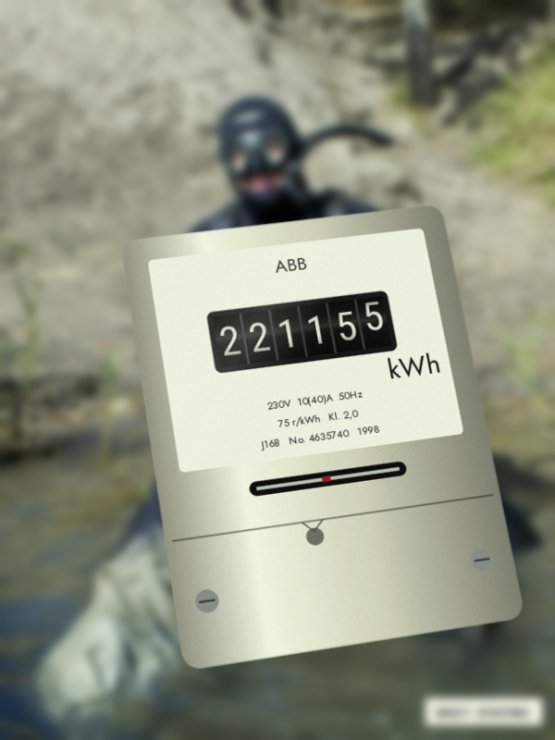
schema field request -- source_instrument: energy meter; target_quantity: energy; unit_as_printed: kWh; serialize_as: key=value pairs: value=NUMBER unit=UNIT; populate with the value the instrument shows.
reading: value=221155 unit=kWh
